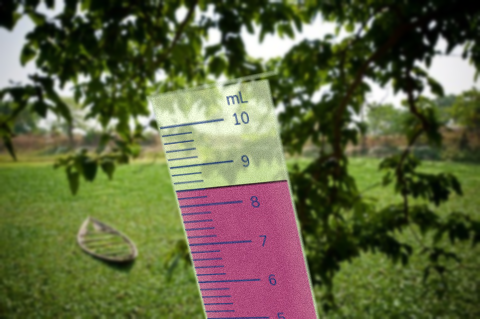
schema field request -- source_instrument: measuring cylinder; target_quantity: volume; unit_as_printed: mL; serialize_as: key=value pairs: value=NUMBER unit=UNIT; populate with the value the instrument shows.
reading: value=8.4 unit=mL
